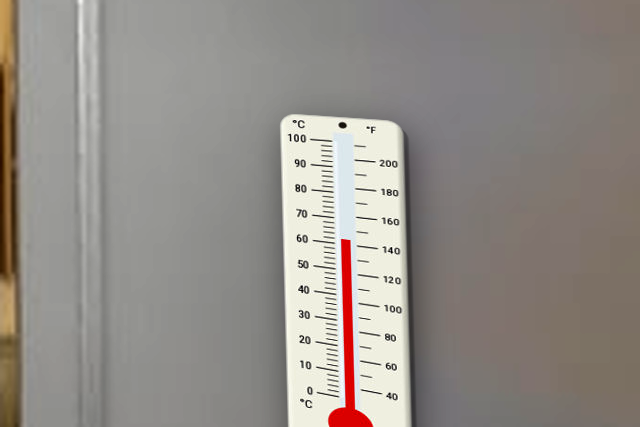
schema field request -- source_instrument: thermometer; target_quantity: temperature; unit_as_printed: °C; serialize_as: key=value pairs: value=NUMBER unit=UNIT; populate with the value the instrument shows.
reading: value=62 unit=°C
